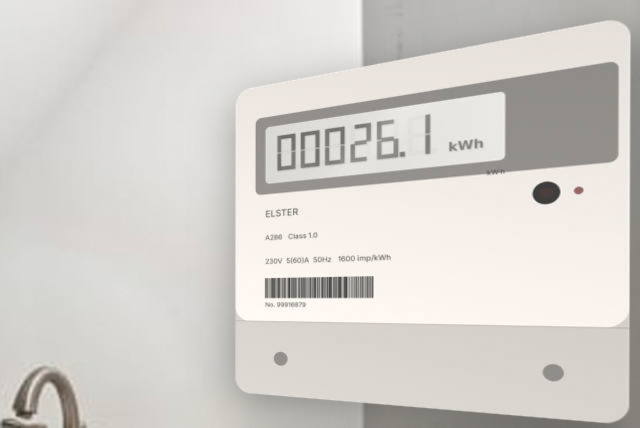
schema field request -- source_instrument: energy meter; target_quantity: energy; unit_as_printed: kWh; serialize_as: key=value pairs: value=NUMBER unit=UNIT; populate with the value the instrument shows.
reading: value=26.1 unit=kWh
